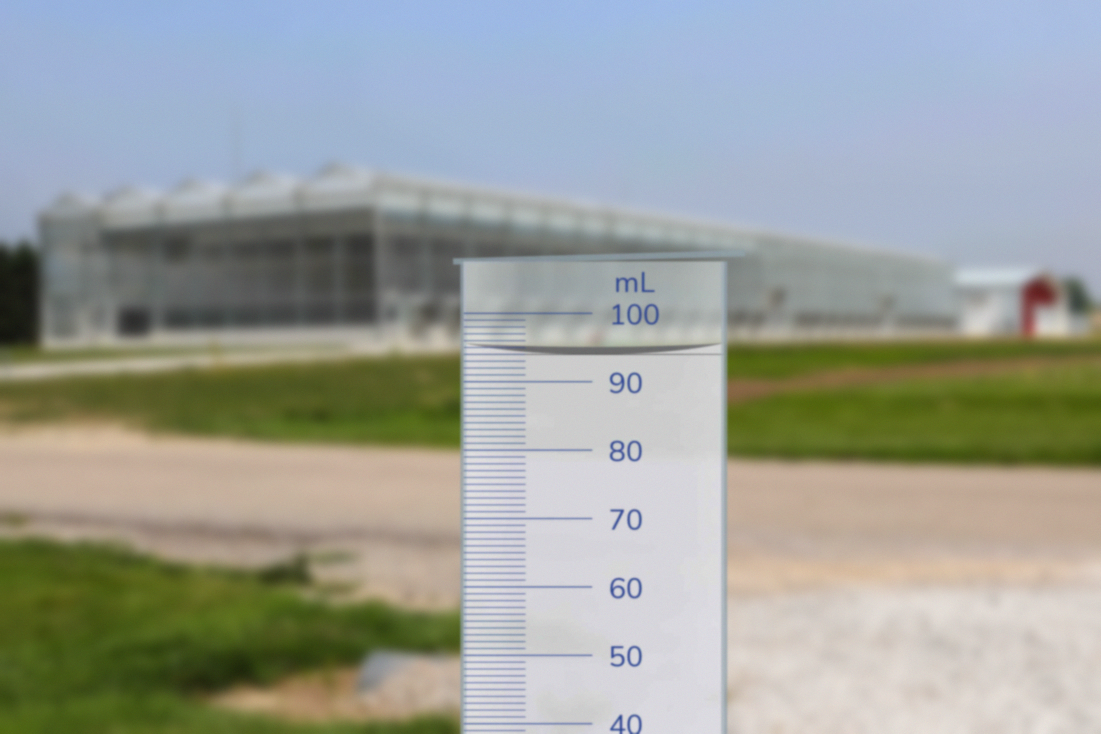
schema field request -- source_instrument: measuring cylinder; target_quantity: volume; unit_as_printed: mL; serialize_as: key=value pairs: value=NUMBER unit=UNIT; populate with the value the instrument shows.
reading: value=94 unit=mL
